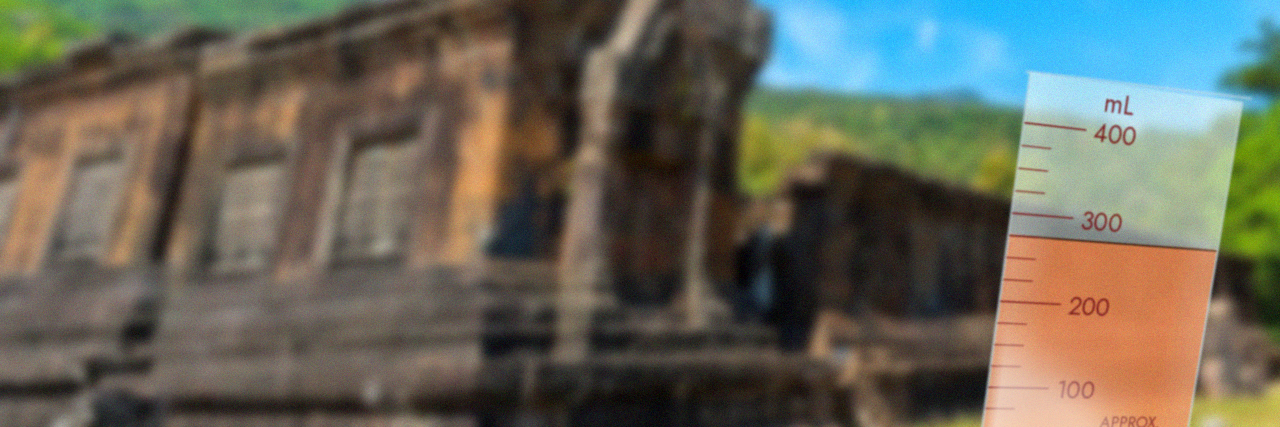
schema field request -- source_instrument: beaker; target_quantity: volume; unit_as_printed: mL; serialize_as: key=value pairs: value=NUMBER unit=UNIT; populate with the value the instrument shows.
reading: value=275 unit=mL
